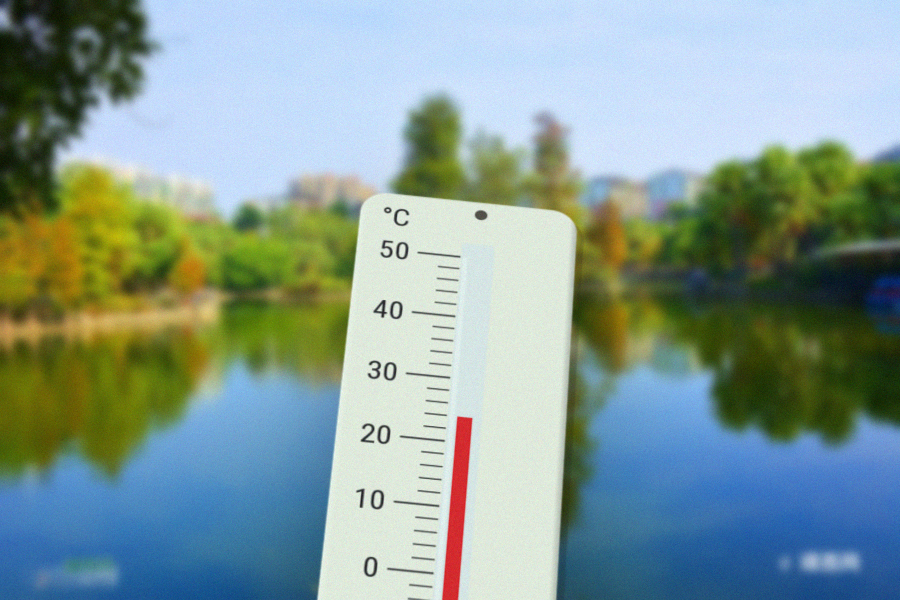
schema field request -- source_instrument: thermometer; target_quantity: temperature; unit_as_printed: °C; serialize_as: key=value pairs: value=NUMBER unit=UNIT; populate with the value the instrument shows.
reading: value=24 unit=°C
